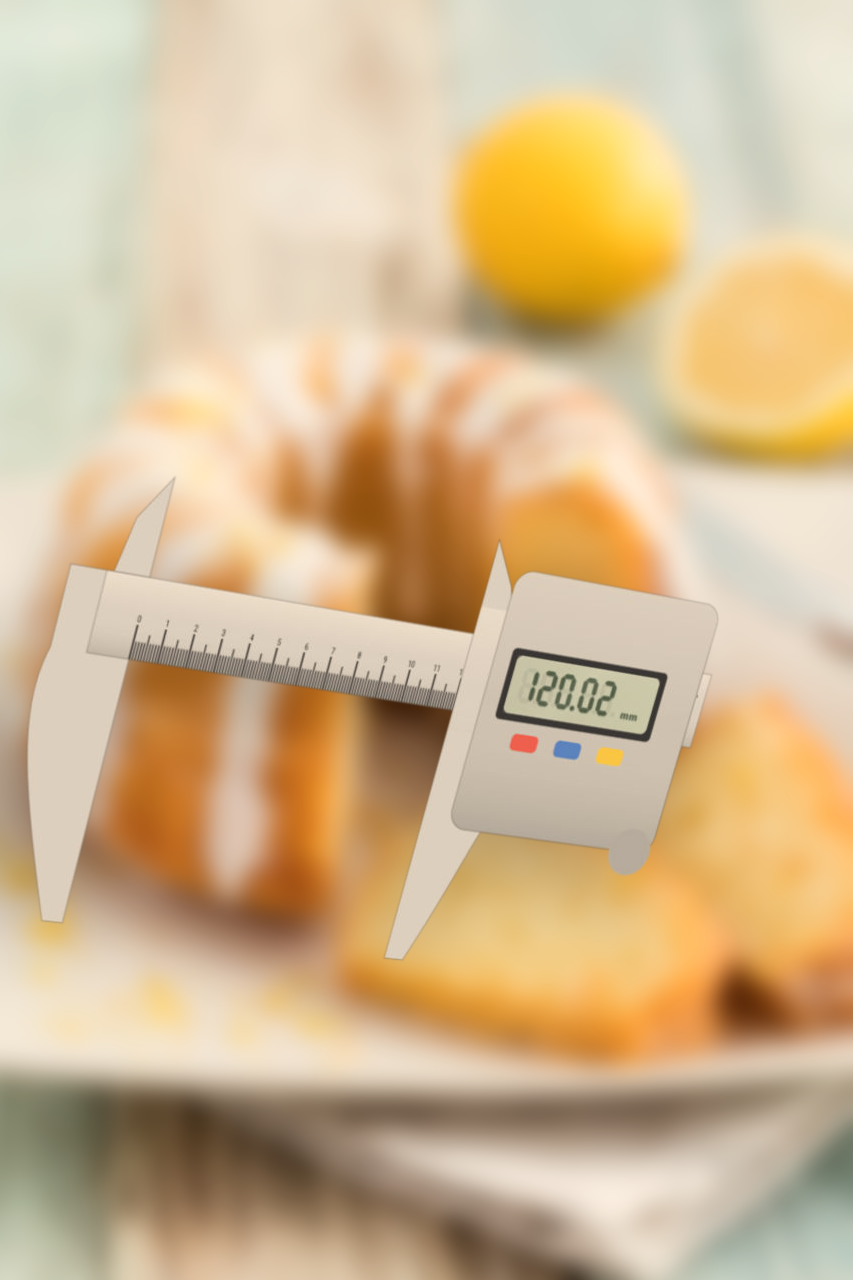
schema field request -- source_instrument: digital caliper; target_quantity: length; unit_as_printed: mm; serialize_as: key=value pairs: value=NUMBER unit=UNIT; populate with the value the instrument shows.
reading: value=120.02 unit=mm
